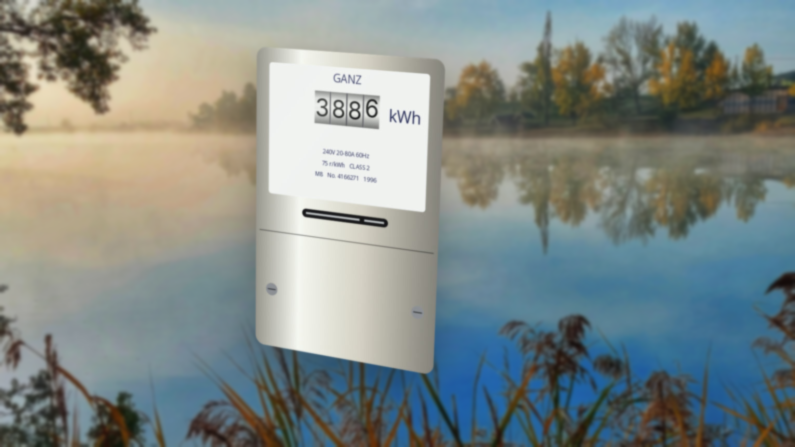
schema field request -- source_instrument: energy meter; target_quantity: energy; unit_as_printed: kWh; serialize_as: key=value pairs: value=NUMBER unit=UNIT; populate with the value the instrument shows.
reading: value=3886 unit=kWh
